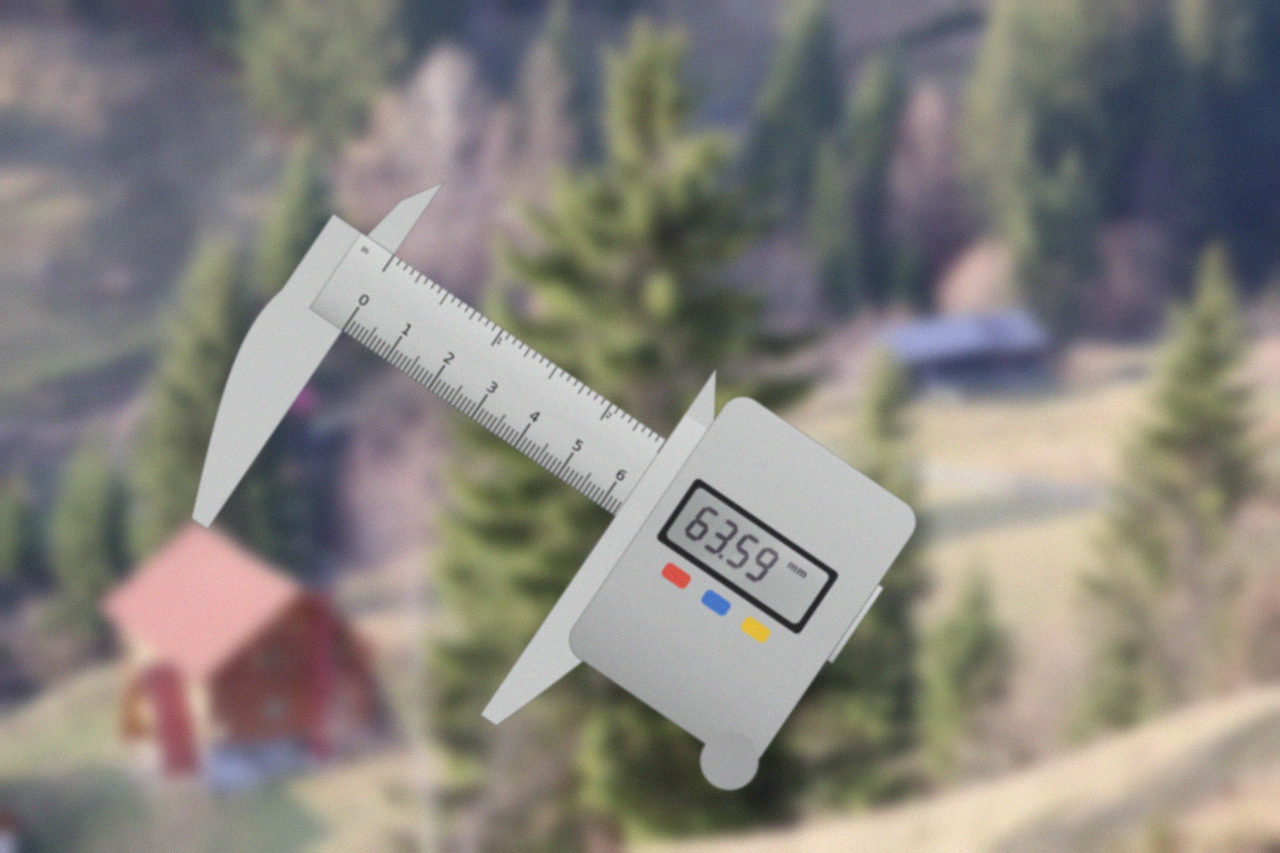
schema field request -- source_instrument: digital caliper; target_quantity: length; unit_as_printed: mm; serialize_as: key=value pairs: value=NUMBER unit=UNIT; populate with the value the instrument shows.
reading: value=63.59 unit=mm
